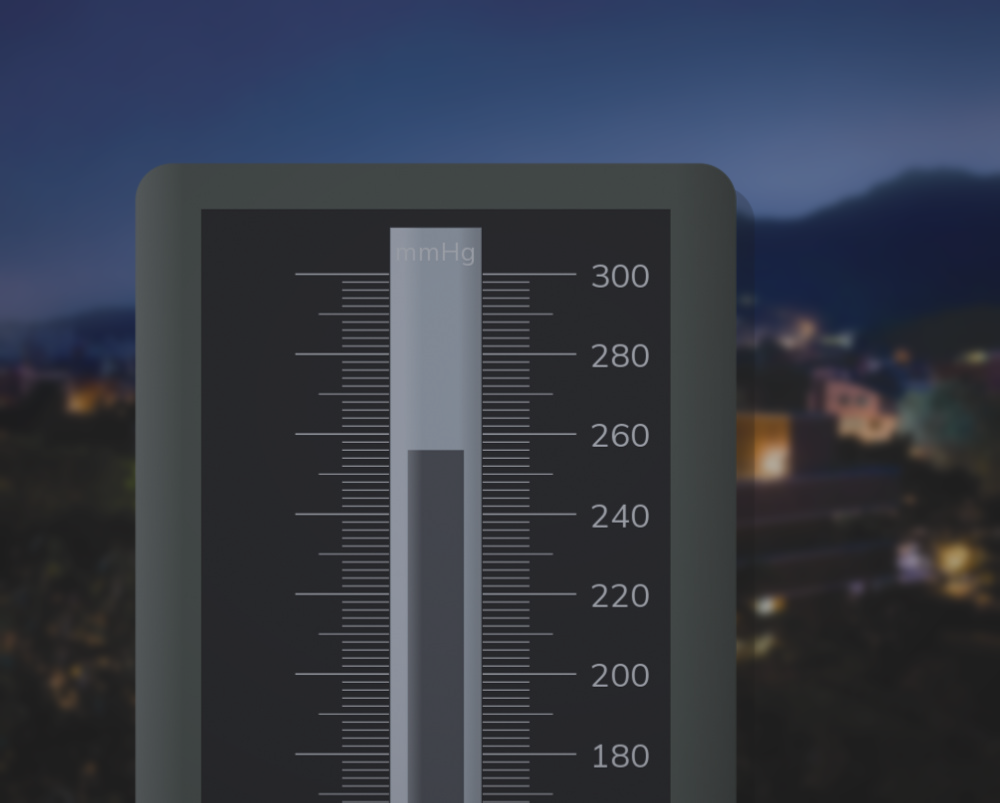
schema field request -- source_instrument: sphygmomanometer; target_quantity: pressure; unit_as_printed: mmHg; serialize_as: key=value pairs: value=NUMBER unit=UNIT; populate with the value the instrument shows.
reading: value=256 unit=mmHg
